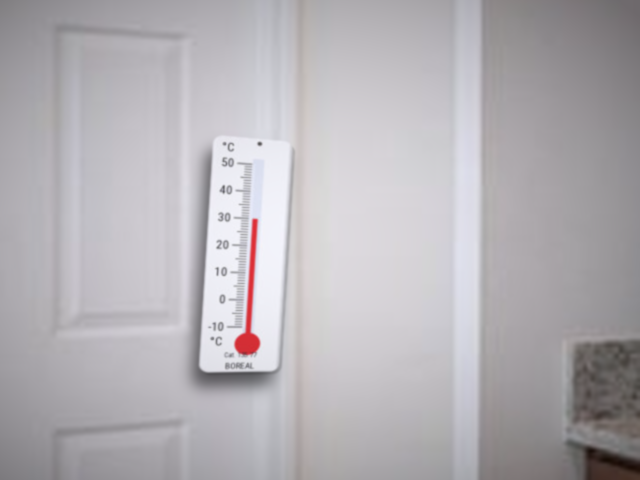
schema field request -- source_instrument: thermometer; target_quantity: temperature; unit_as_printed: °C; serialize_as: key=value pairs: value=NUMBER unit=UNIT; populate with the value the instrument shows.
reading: value=30 unit=°C
